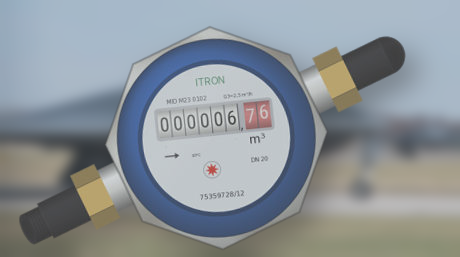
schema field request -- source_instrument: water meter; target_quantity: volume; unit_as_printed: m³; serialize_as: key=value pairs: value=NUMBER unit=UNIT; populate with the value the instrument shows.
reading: value=6.76 unit=m³
